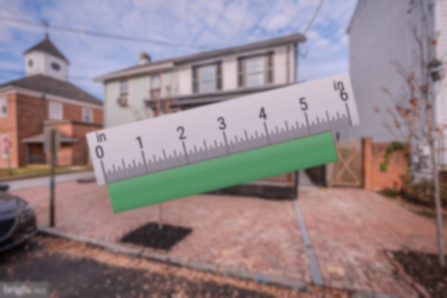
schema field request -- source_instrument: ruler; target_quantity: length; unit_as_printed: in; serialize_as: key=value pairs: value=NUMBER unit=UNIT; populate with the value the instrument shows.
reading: value=5.5 unit=in
